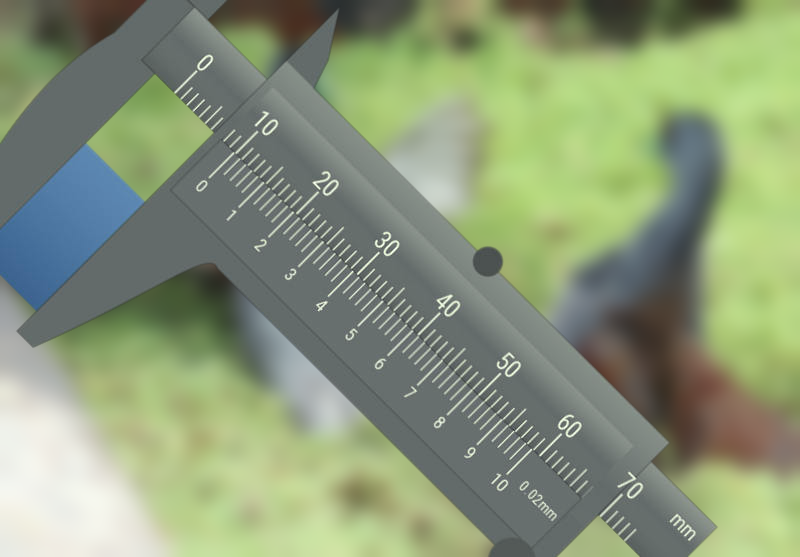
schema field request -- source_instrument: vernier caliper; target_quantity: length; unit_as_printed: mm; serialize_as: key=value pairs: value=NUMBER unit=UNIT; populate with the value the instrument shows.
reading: value=9.8 unit=mm
